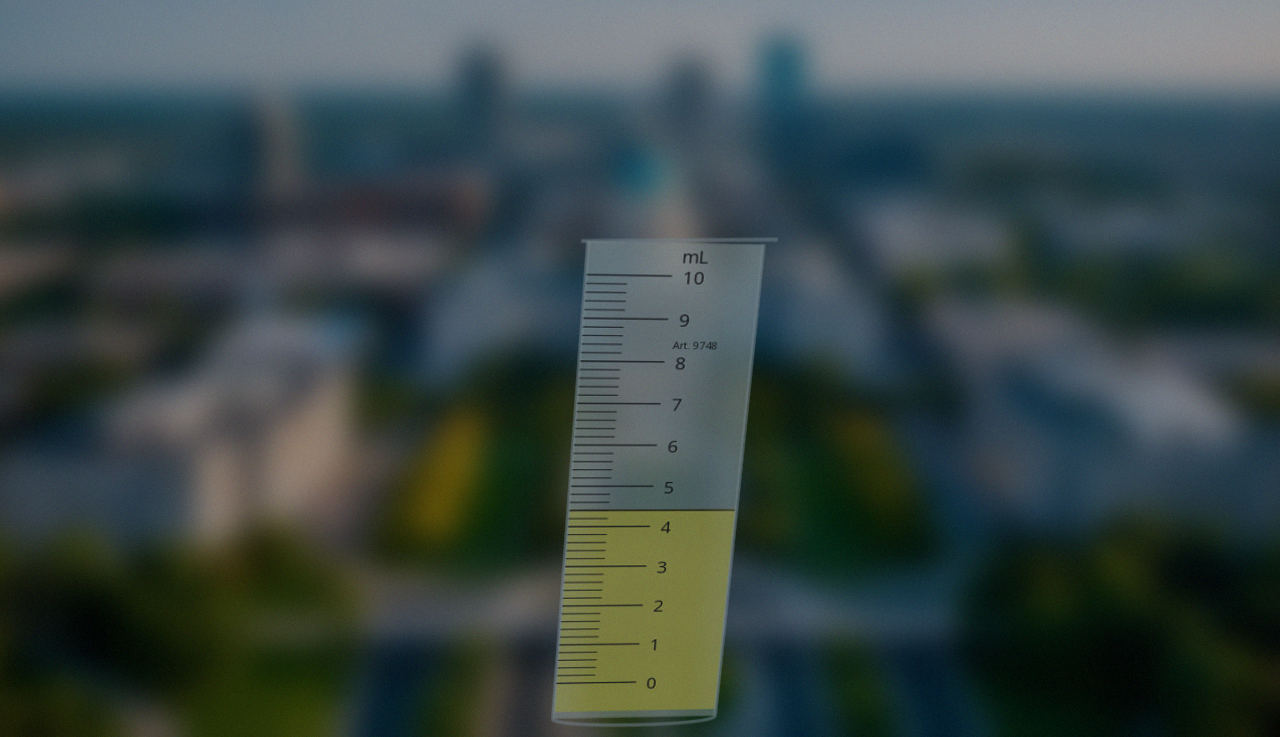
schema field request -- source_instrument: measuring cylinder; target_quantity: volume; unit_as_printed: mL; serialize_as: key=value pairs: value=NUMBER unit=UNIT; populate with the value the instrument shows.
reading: value=4.4 unit=mL
